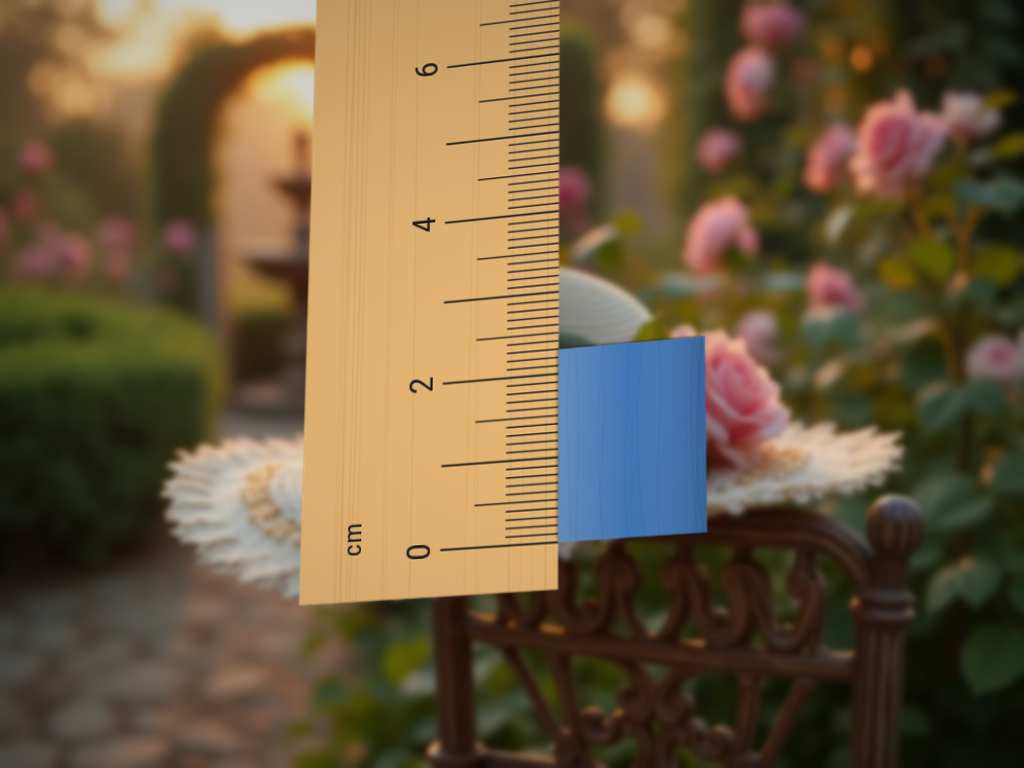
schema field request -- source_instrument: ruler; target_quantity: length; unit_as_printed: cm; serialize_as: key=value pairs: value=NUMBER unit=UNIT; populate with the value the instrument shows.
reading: value=2.3 unit=cm
